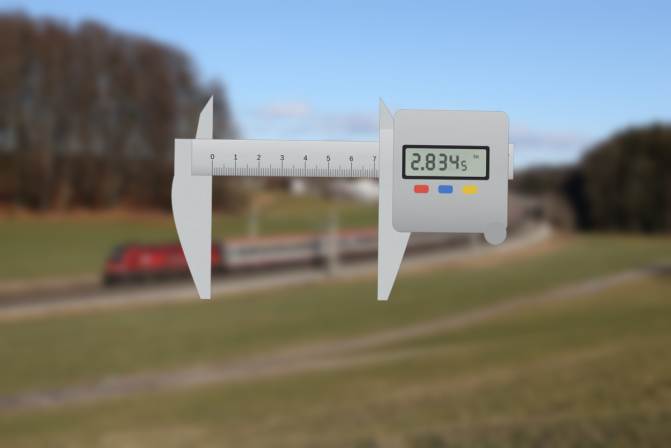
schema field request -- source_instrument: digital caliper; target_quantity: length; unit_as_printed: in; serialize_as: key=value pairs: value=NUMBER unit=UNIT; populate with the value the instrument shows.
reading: value=2.8345 unit=in
